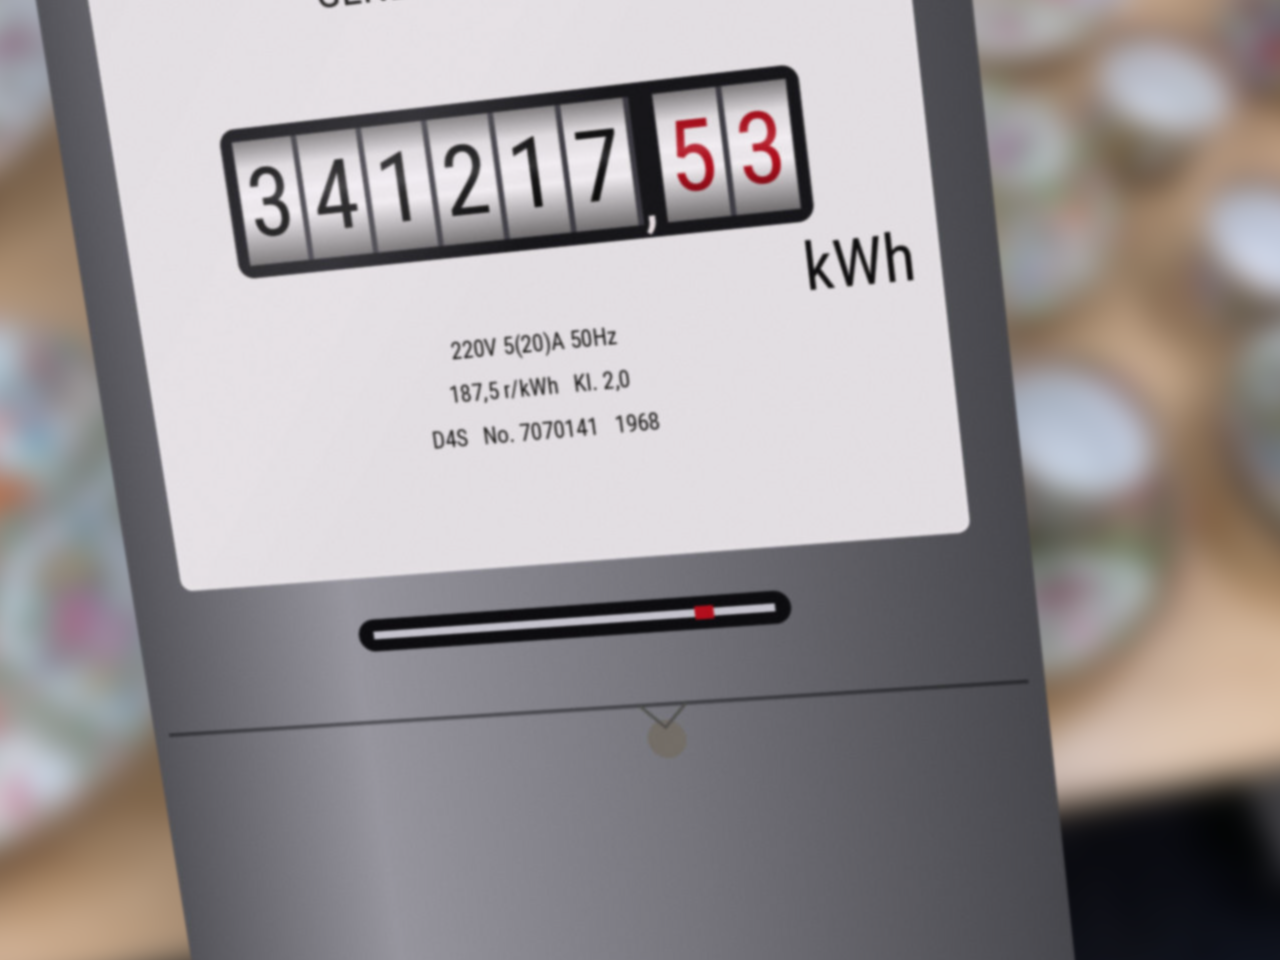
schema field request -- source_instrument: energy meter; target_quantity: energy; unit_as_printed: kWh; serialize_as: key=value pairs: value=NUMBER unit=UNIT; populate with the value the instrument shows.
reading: value=341217.53 unit=kWh
